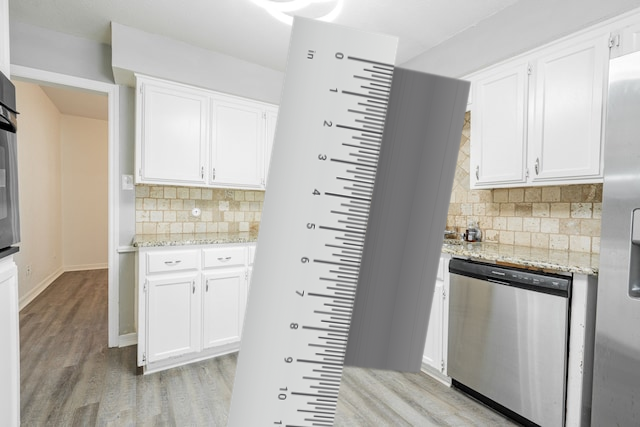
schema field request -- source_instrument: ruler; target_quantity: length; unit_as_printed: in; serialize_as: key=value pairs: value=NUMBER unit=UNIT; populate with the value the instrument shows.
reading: value=9 unit=in
